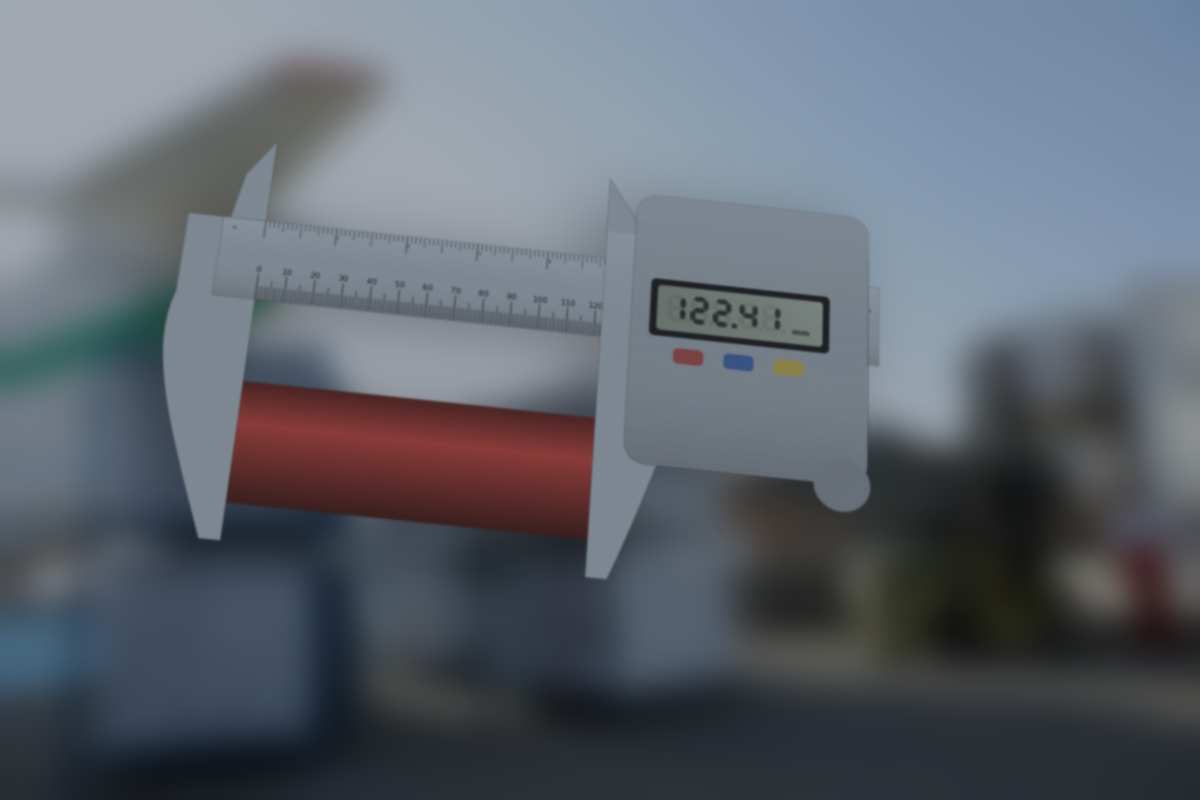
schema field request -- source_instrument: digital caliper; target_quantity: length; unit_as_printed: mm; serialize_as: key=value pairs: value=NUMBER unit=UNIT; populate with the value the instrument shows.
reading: value=122.41 unit=mm
